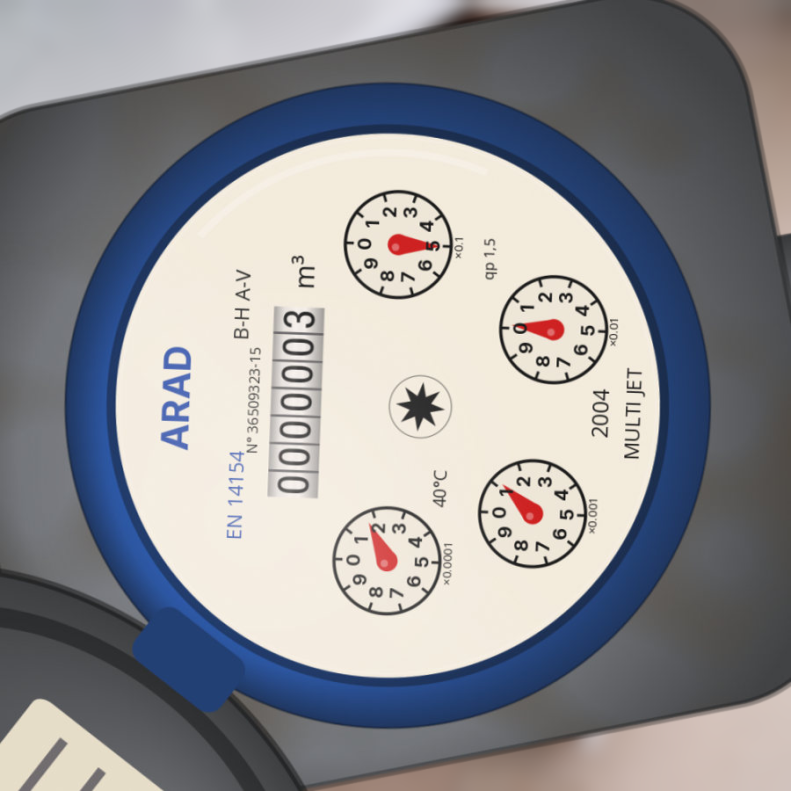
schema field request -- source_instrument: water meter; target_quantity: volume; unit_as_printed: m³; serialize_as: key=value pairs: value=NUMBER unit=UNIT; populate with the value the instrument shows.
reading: value=3.5011 unit=m³
